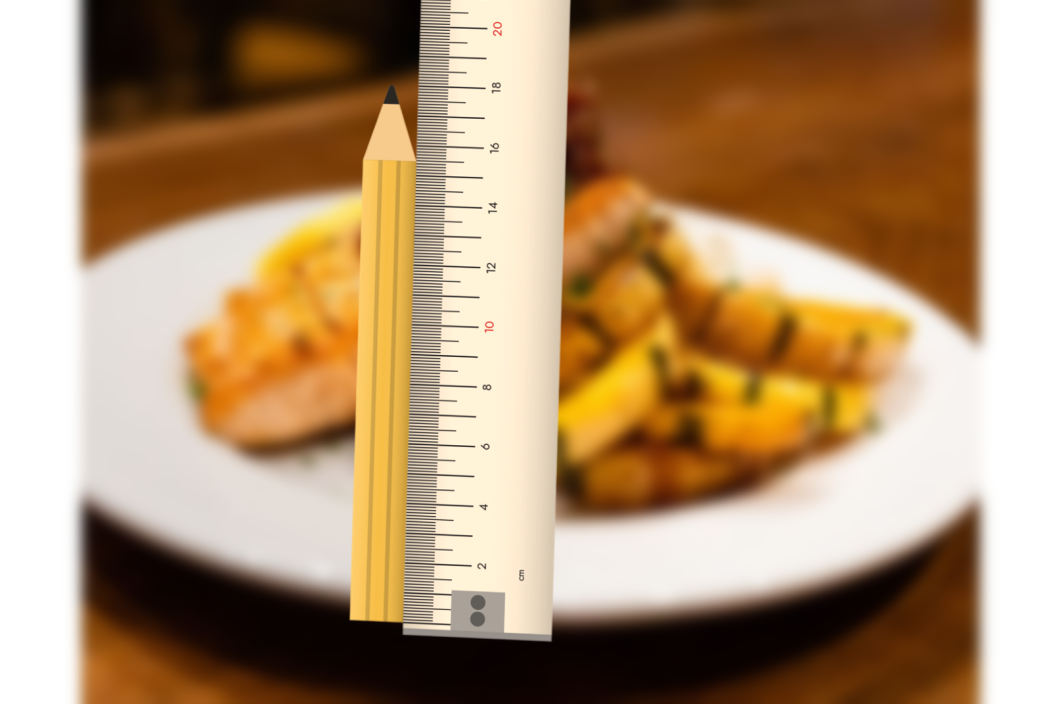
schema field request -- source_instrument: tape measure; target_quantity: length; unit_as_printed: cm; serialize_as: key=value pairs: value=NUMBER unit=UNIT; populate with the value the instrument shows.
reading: value=18 unit=cm
